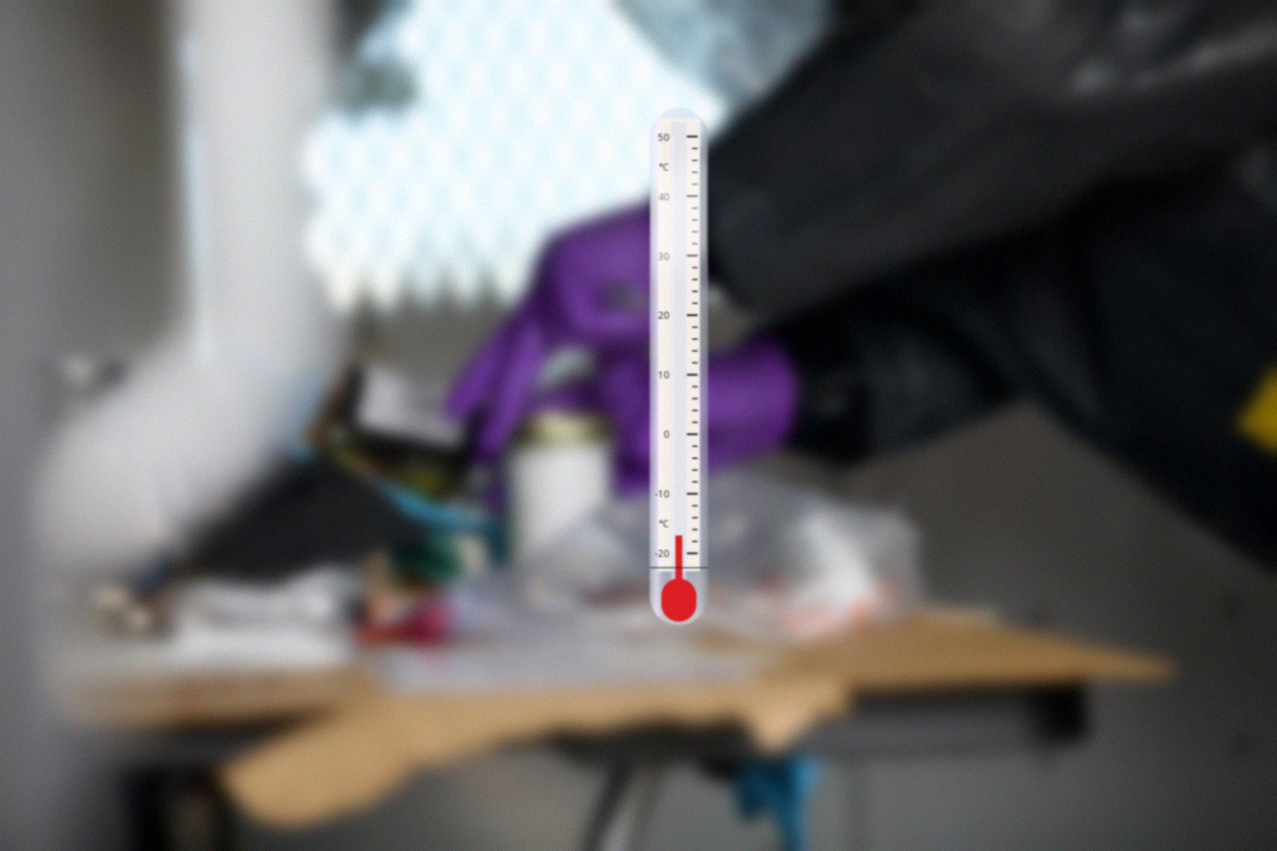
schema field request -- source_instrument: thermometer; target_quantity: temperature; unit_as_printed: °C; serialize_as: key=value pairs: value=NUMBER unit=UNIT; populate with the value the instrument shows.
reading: value=-17 unit=°C
